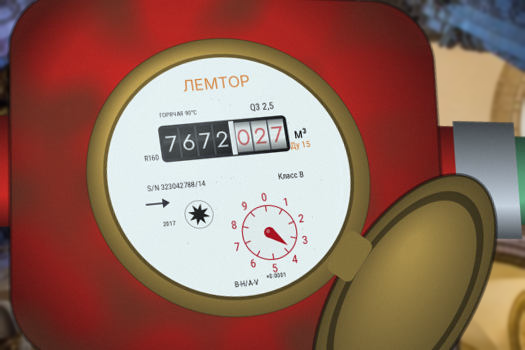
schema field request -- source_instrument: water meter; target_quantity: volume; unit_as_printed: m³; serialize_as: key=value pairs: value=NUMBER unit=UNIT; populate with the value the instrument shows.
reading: value=7672.0273 unit=m³
